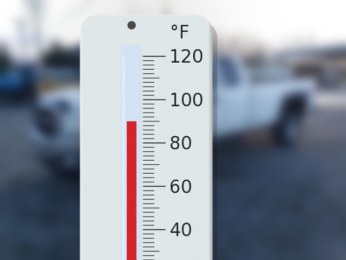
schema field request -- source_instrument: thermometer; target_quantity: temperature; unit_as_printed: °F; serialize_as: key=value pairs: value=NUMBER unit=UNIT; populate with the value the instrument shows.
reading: value=90 unit=°F
